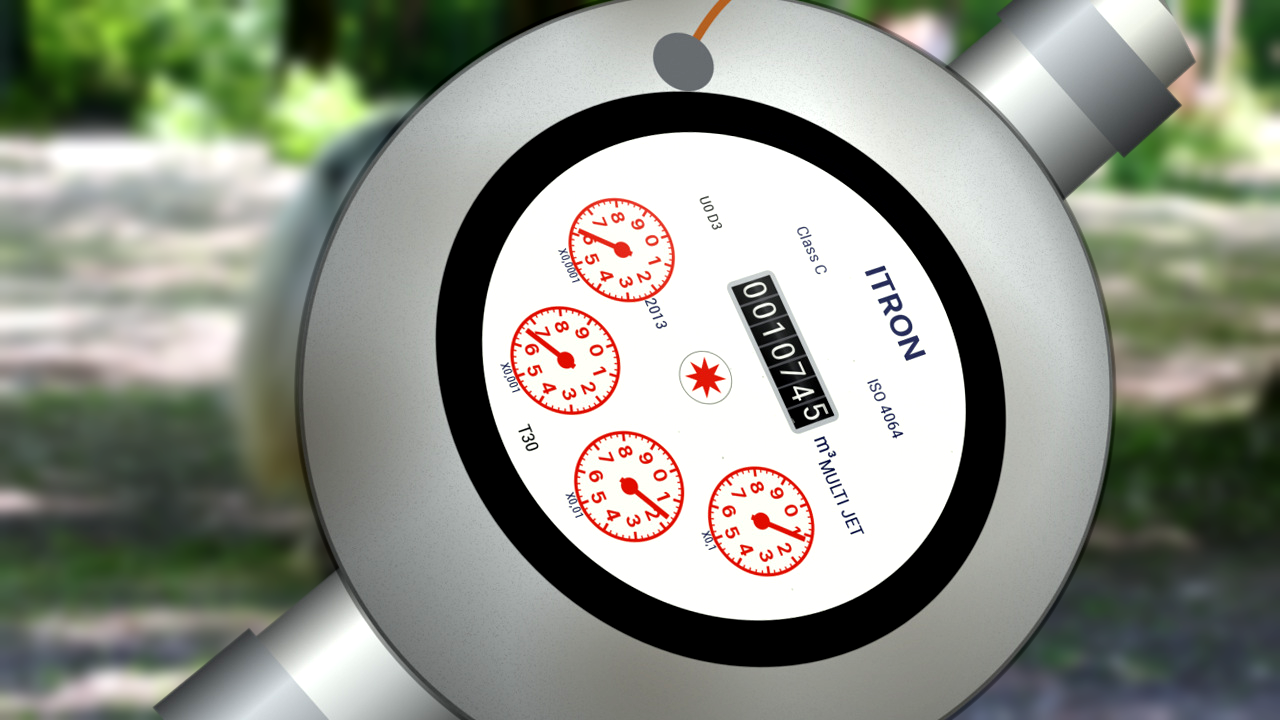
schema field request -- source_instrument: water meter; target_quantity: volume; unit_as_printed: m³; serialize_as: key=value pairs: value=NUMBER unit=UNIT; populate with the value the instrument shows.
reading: value=10745.1166 unit=m³
